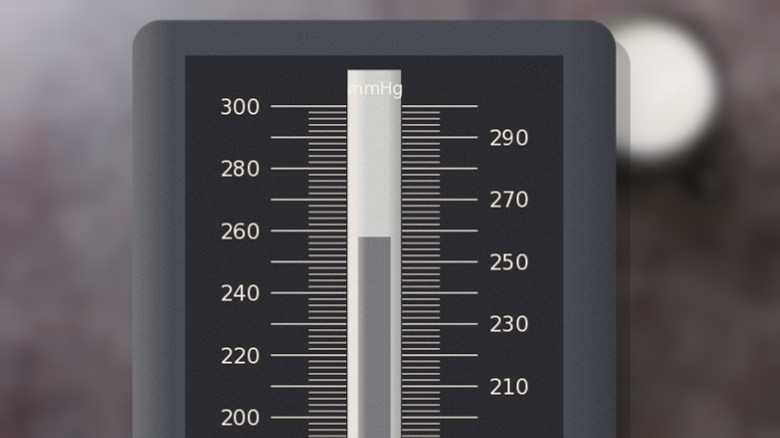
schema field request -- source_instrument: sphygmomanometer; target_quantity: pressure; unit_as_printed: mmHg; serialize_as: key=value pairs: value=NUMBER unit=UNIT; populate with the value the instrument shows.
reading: value=258 unit=mmHg
